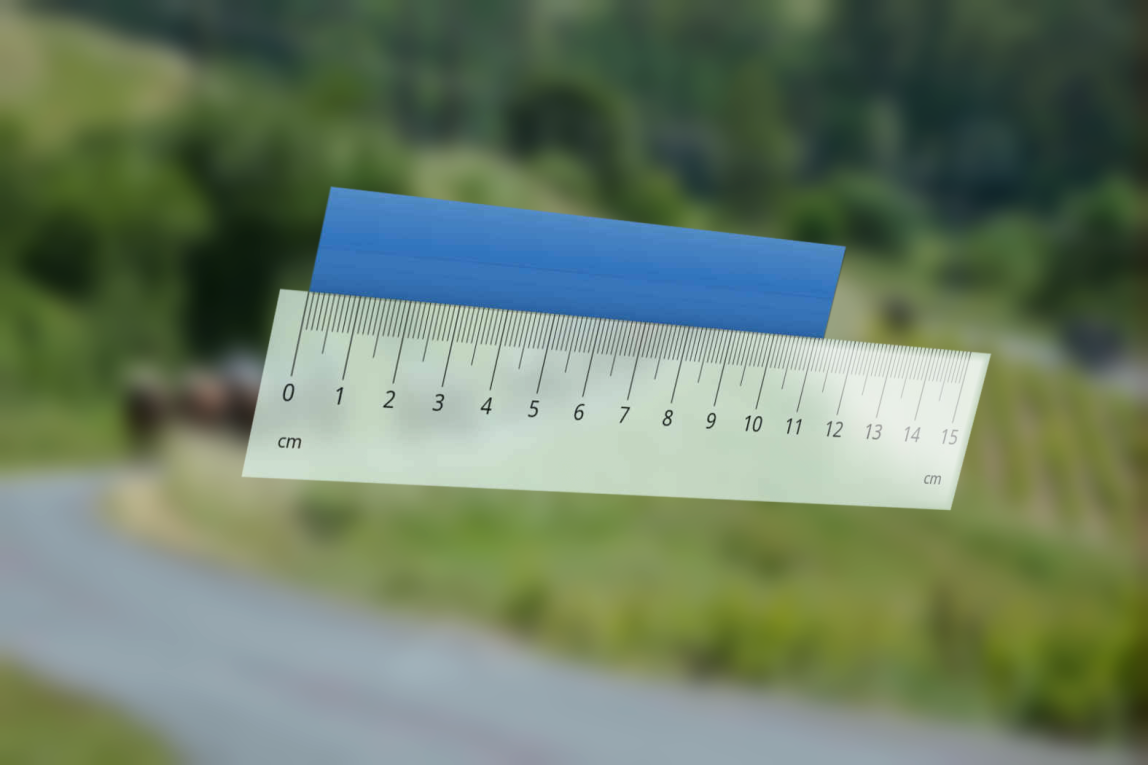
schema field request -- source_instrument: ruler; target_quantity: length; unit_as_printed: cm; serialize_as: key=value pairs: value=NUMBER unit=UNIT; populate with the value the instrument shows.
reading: value=11.2 unit=cm
